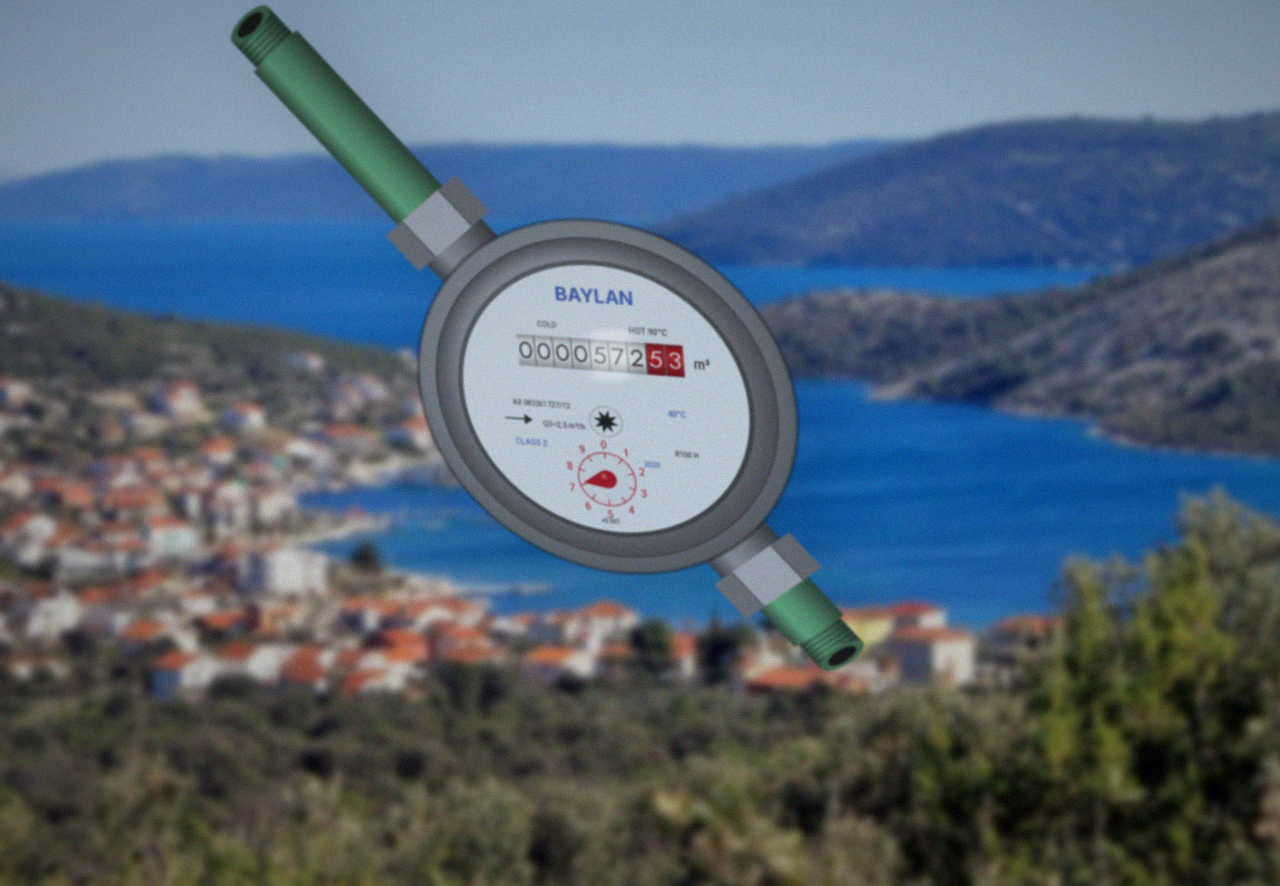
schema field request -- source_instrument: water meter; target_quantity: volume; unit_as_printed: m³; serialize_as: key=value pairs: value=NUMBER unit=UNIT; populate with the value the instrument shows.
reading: value=572.537 unit=m³
